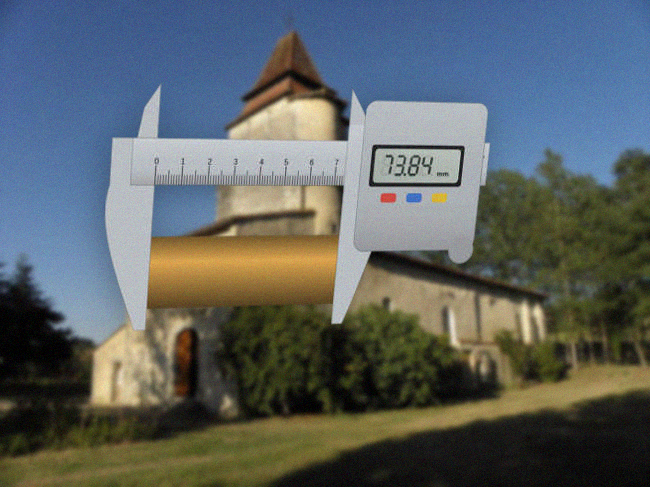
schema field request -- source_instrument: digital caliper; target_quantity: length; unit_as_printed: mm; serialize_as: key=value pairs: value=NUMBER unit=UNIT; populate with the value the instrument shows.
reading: value=73.84 unit=mm
